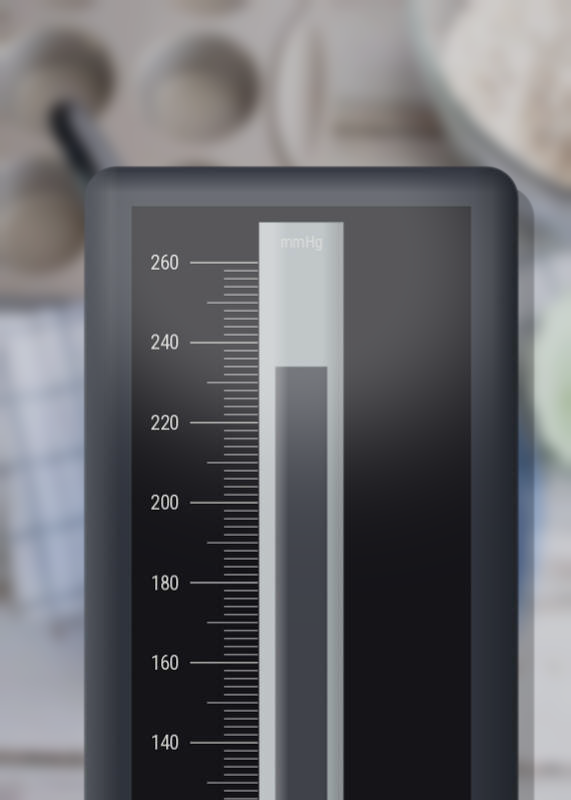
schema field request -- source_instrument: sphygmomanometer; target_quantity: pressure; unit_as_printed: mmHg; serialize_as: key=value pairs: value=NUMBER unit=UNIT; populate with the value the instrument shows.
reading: value=234 unit=mmHg
